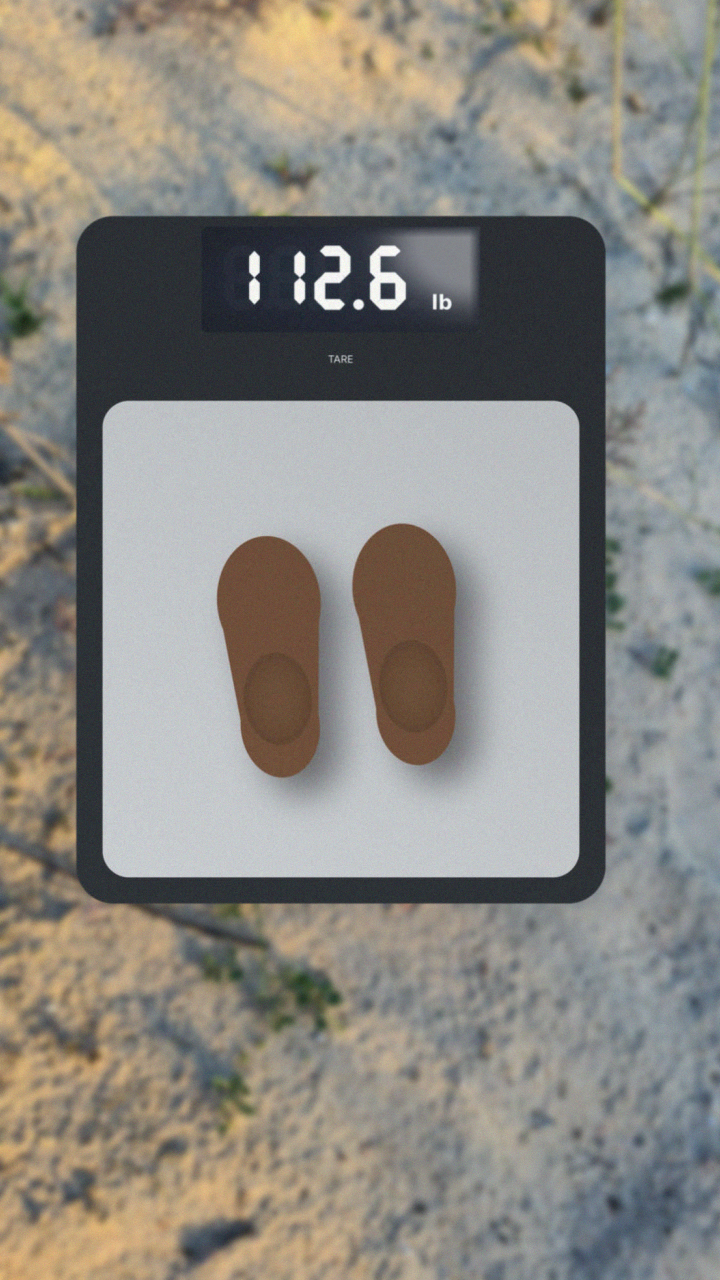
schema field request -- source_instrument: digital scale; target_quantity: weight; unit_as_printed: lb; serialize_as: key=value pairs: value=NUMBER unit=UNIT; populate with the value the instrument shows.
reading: value=112.6 unit=lb
